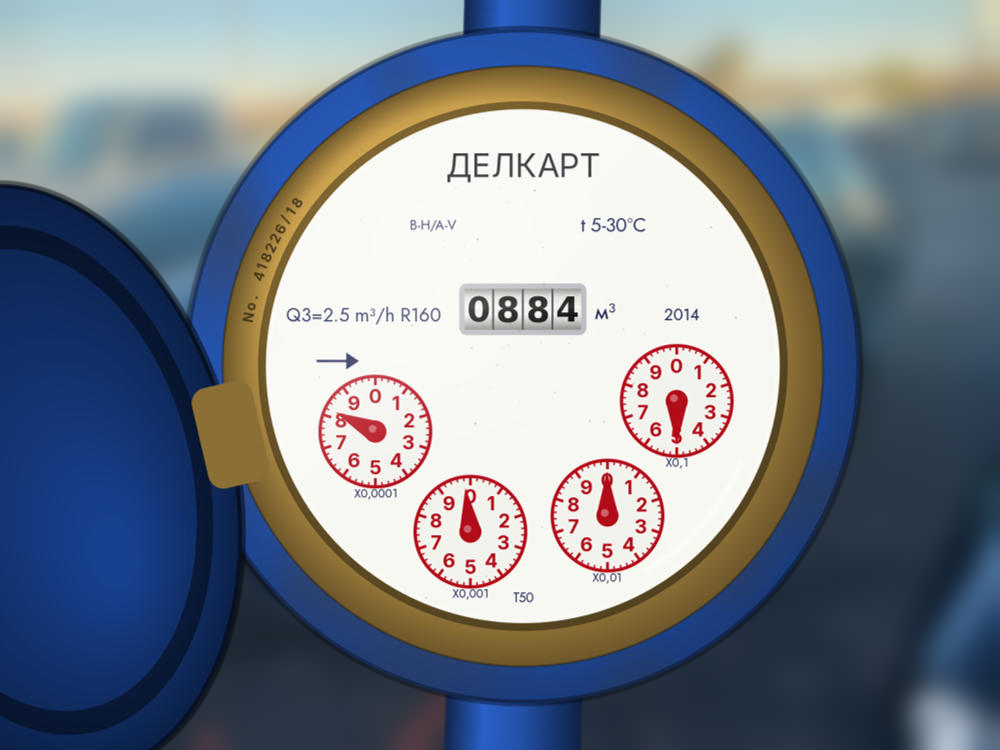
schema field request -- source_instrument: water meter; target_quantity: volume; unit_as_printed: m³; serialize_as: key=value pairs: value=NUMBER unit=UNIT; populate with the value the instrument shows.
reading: value=884.4998 unit=m³
